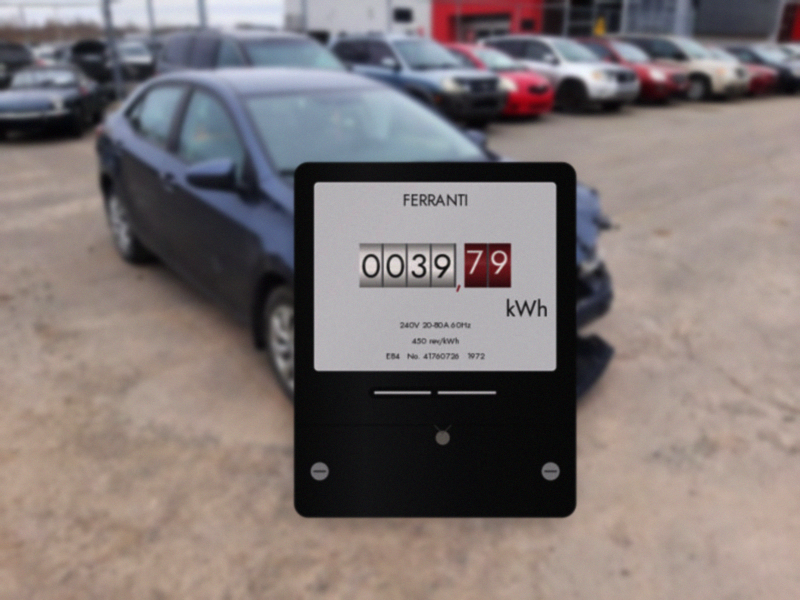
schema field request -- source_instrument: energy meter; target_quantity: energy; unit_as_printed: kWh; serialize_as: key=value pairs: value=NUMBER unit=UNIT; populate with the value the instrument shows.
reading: value=39.79 unit=kWh
